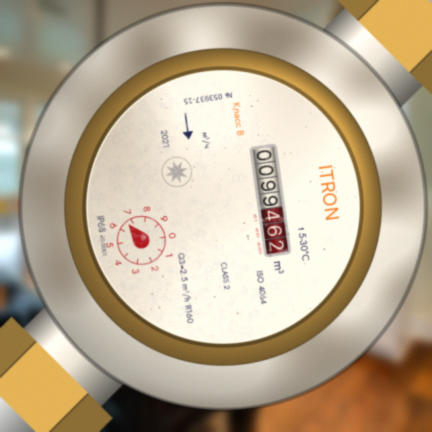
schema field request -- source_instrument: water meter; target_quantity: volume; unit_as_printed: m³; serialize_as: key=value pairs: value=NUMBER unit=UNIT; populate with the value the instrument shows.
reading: value=99.4626 unit=m³
